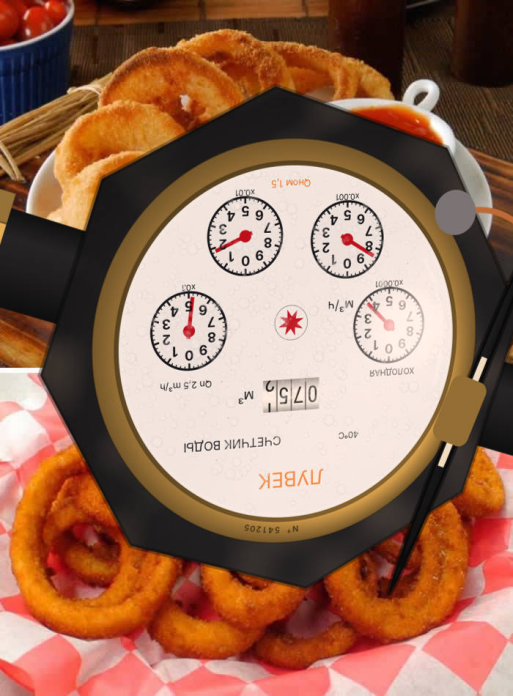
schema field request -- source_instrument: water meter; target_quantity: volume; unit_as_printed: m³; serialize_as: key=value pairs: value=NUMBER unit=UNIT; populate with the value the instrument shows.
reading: value=751.5183 unit=m³
